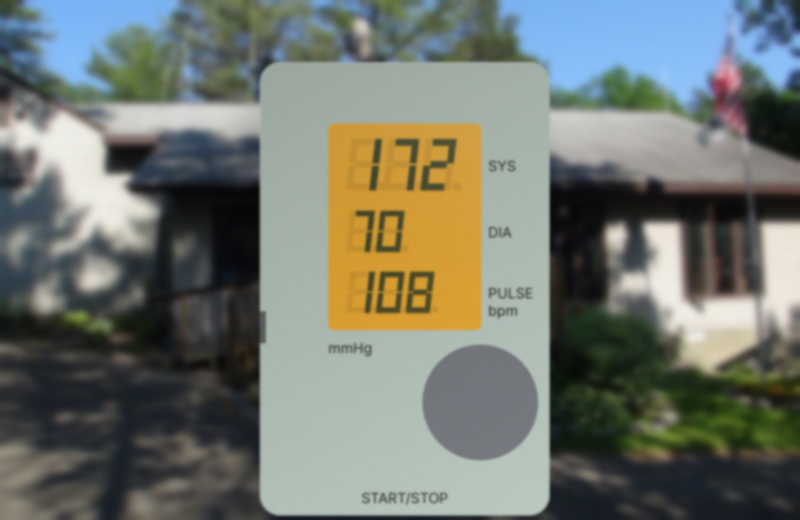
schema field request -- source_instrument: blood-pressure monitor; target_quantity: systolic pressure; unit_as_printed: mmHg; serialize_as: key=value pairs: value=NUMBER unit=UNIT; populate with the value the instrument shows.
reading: value=172 unit=mmHg
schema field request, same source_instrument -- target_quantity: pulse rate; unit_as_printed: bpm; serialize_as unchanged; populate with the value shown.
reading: value=108 unit=bpm
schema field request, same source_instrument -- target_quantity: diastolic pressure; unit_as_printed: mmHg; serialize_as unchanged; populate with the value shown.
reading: value=70 unit=mmHg
